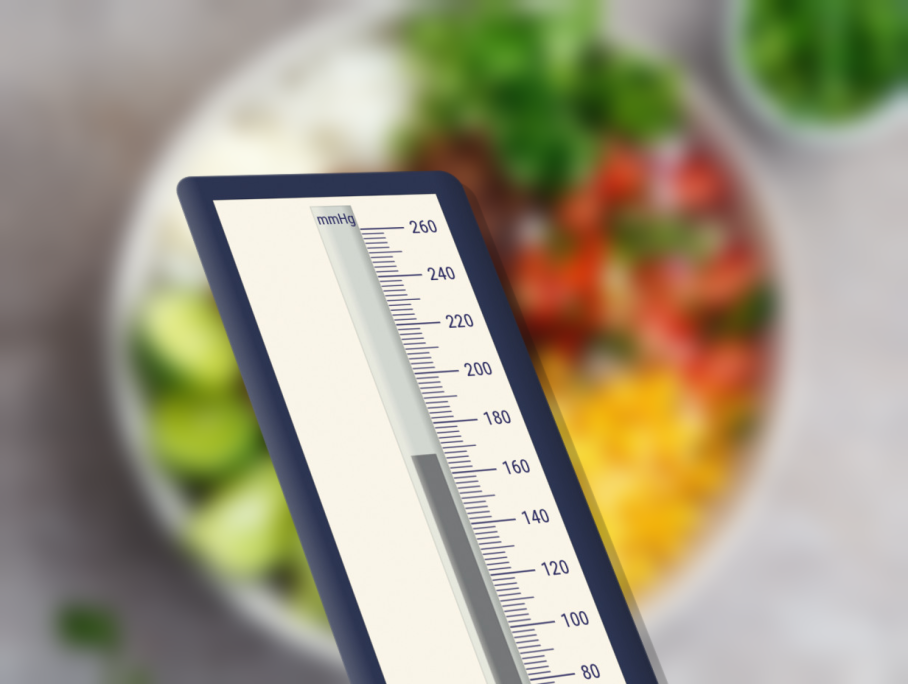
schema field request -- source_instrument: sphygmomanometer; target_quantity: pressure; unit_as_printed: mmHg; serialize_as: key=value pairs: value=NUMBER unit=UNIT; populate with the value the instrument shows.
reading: value=168 unit=mmHg
